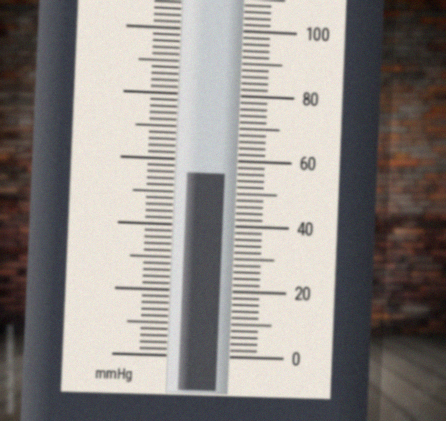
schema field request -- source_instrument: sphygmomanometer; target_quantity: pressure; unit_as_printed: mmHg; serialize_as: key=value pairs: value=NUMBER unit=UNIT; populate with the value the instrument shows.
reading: value=56 unit=mmHg
